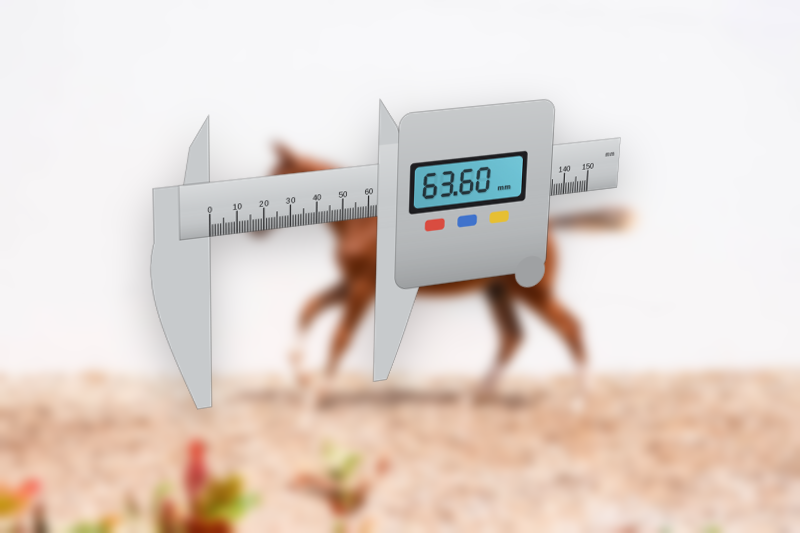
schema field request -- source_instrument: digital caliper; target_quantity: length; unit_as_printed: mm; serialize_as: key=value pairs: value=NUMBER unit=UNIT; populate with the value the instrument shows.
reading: value=63.60 unit=mm
